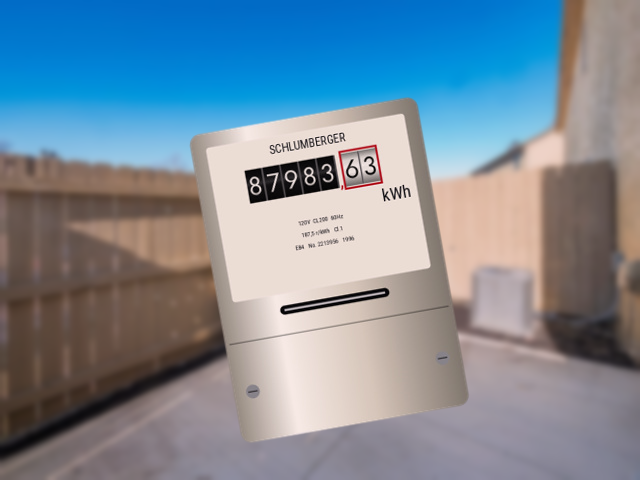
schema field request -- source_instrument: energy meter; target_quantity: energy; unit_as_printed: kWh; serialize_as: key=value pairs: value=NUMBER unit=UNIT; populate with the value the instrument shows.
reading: value=87983.63 unit=kWh
